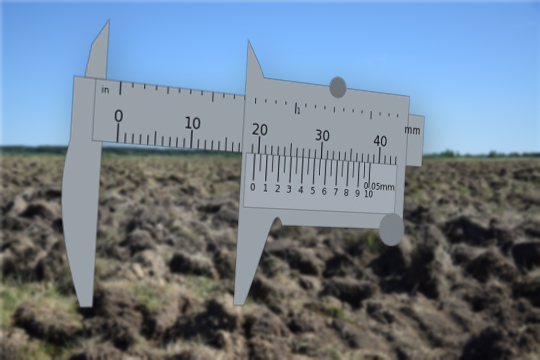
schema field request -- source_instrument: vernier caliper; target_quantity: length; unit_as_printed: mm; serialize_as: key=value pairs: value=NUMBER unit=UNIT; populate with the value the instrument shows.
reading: value=19.4 unit=mm
